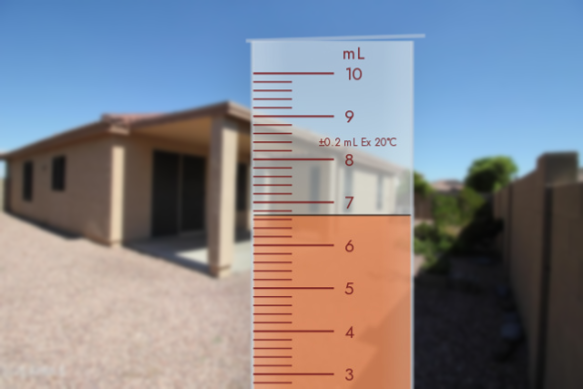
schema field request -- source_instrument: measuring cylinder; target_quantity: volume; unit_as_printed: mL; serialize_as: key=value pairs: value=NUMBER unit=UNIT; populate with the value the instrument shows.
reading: value=6.7 unit=mL
